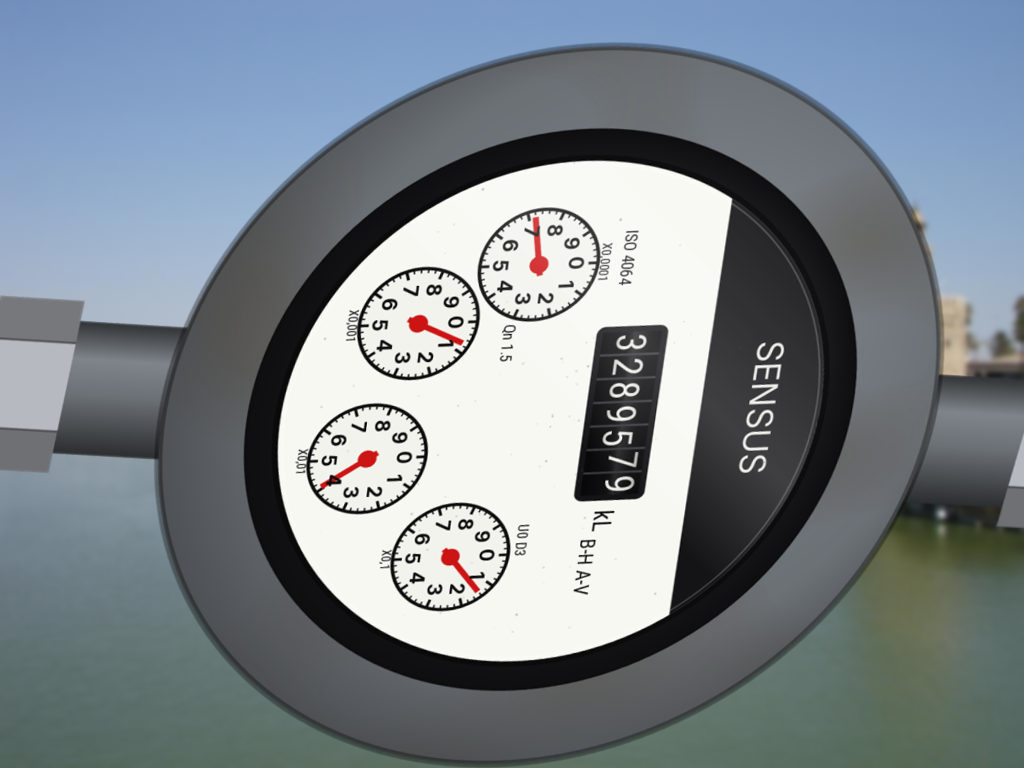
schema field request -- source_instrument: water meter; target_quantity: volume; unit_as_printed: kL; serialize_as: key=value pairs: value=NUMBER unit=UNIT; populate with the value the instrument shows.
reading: value=3289579.1407 unit=kL
